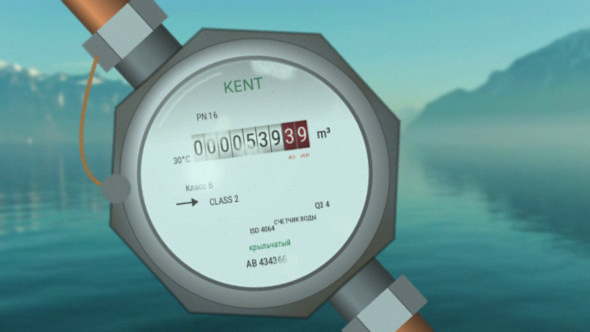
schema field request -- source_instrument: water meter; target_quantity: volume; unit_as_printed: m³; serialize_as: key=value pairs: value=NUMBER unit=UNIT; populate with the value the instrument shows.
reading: value=539.39 unit=m³
